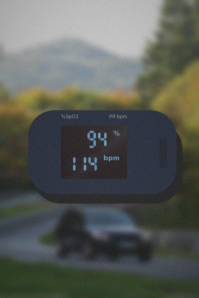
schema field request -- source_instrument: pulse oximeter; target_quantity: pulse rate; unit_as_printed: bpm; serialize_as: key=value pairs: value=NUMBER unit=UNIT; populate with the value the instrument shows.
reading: value=114 unit=bpm
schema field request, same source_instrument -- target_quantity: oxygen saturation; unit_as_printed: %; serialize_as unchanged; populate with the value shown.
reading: value=94 unit=%
